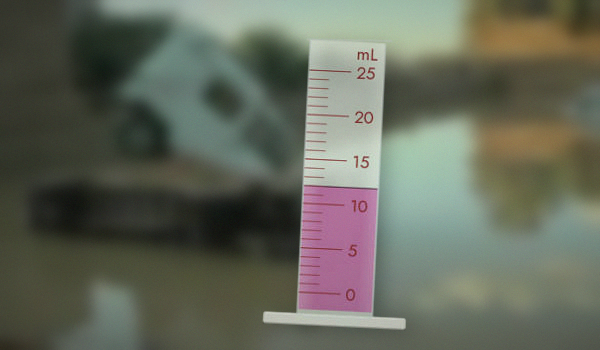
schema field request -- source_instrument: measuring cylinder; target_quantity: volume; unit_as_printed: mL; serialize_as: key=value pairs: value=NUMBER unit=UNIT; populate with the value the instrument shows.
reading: value=12 unit=mL
